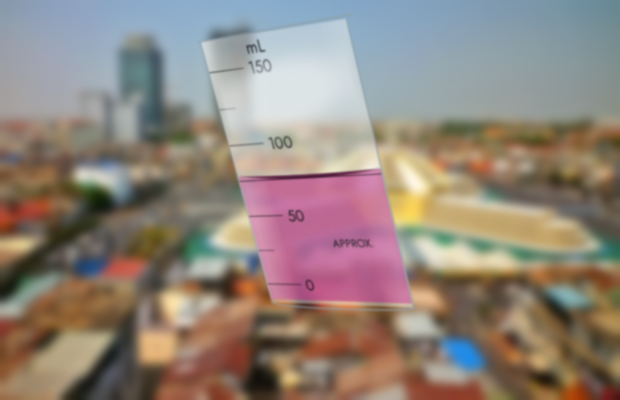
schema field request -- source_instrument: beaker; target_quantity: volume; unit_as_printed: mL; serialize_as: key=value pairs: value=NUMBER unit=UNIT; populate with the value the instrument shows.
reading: value=75 unit=mL
